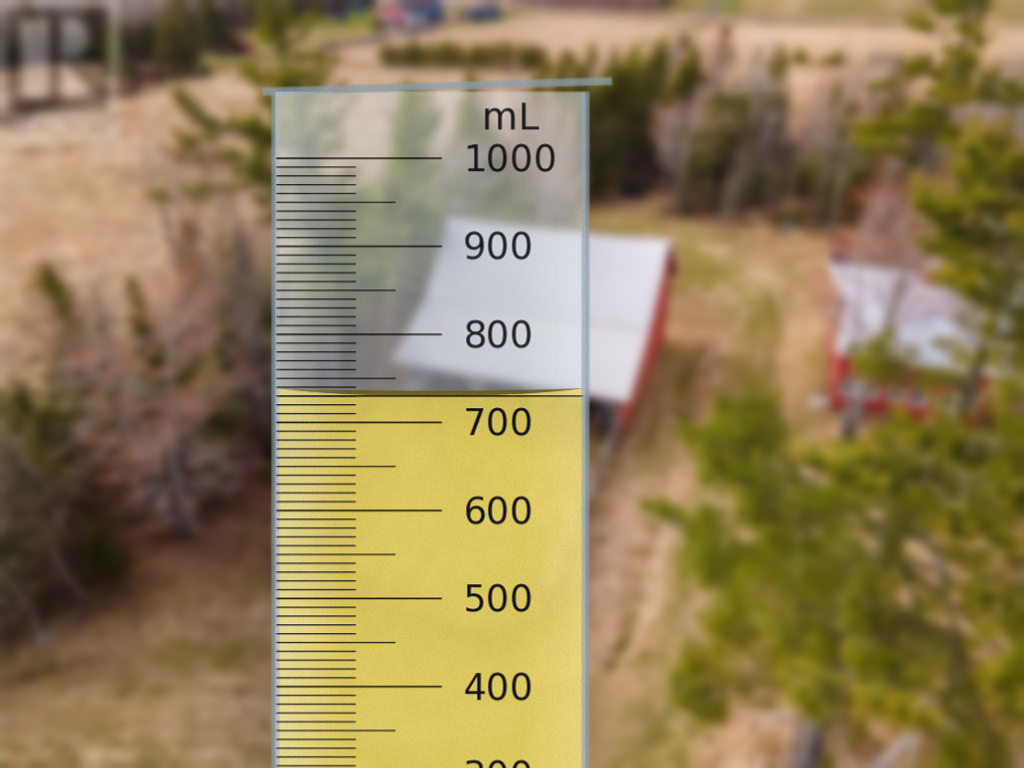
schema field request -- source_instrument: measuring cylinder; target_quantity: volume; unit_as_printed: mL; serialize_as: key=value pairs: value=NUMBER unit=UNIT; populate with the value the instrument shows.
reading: value=730 unit=mL
